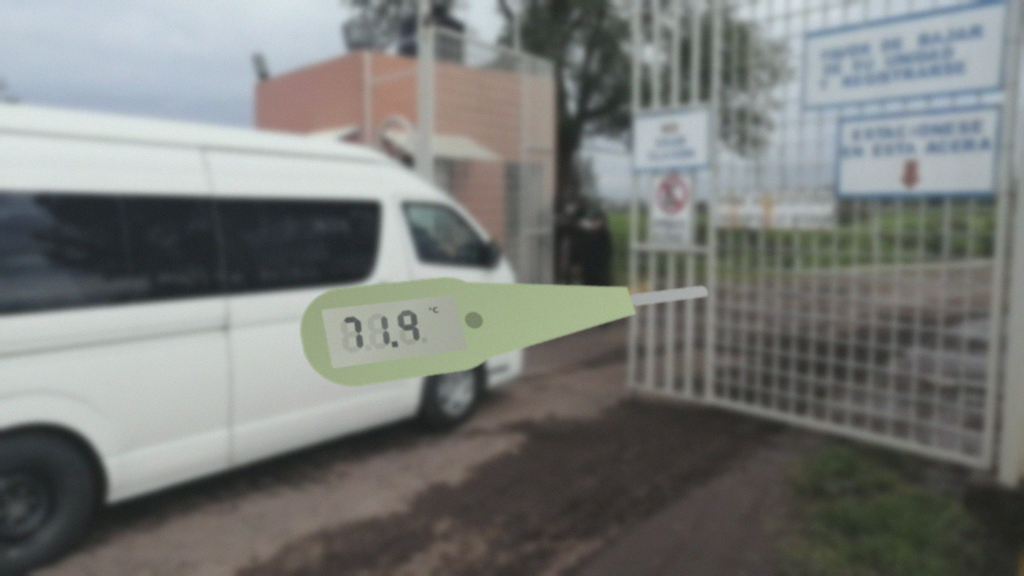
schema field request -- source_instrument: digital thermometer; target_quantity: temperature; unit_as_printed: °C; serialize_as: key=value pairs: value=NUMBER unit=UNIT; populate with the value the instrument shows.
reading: value=71.9 unit=°C
